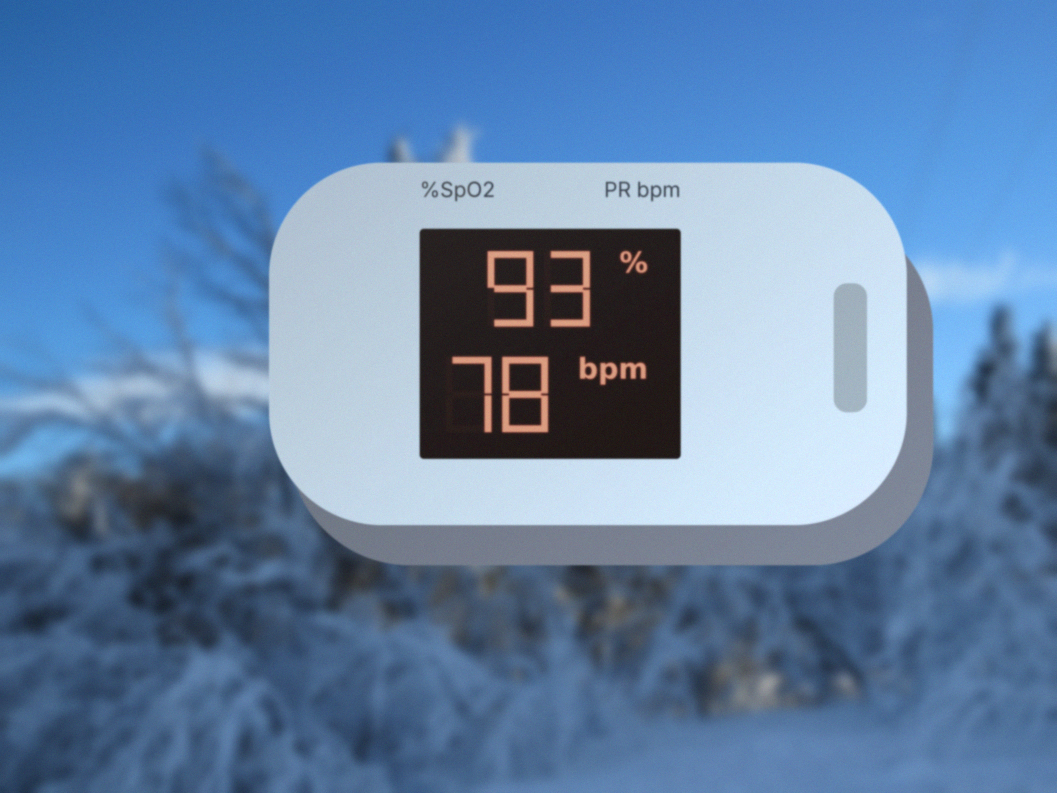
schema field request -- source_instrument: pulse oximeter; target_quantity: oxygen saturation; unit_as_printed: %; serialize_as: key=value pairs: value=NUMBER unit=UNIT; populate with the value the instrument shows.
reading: value=93 unit=%
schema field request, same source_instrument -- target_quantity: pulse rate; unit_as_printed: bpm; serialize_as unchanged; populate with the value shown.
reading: value=78 unit=bpm
